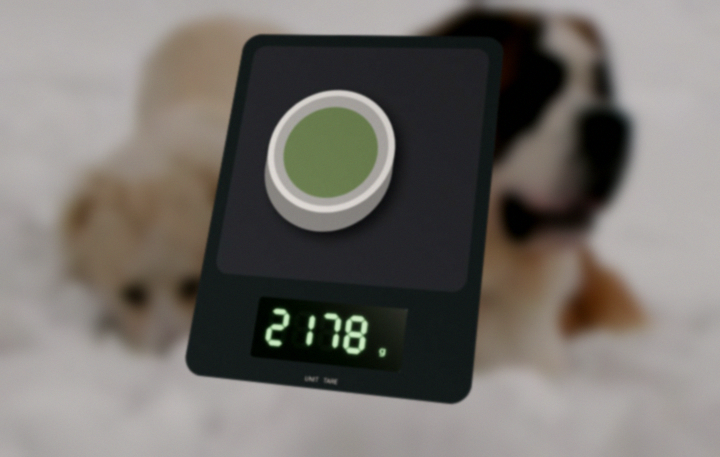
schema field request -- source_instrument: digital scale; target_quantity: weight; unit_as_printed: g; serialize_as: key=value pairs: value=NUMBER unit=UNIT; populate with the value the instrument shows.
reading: value=2178 unit=g
